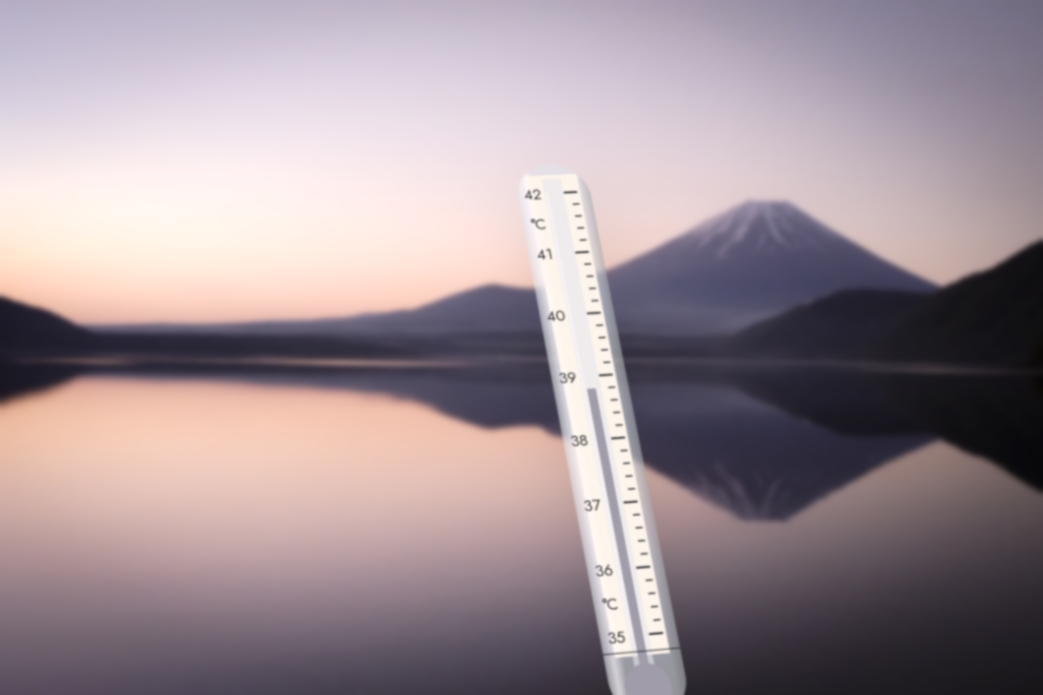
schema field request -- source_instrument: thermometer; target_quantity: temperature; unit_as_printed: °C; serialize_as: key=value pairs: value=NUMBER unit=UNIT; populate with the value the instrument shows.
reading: value=38.8 unit=°C
